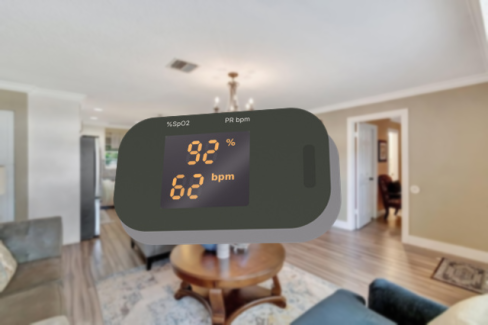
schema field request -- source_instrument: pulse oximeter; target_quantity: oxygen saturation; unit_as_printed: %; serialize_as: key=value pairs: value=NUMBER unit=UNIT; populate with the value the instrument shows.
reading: value=92 unit=%
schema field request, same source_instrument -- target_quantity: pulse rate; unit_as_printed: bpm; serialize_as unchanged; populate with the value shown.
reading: value=62 unit=bpm
